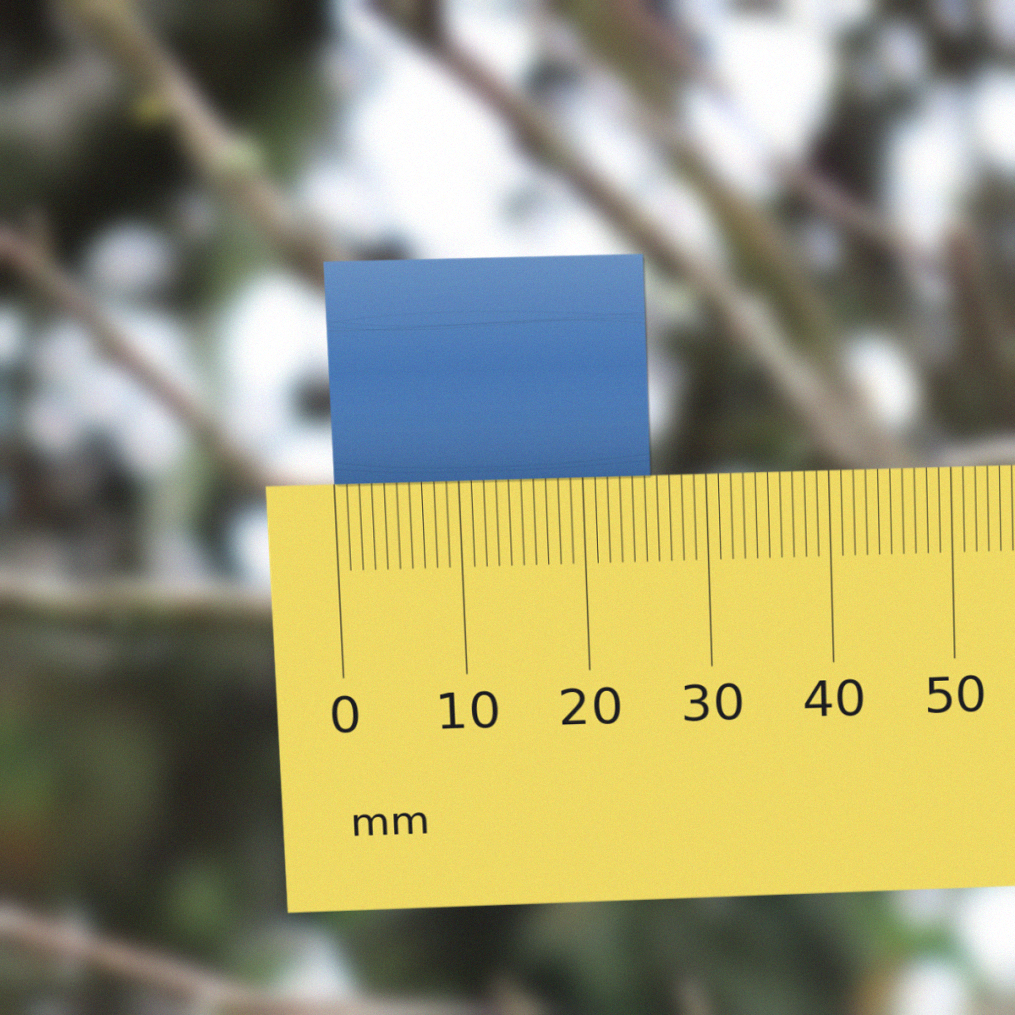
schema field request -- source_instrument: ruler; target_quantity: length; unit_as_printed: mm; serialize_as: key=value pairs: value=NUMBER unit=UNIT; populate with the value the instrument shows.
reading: value=25.5 unit=mm
